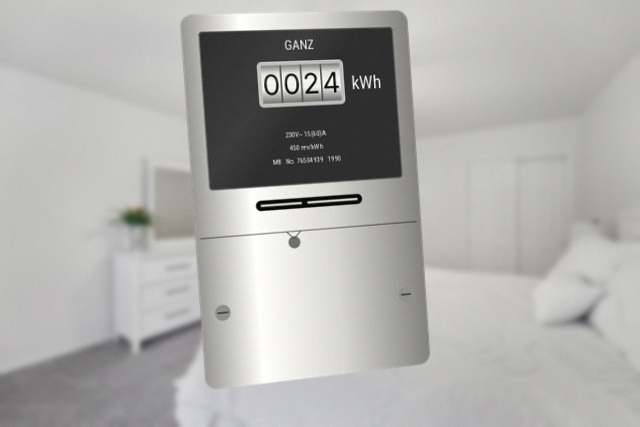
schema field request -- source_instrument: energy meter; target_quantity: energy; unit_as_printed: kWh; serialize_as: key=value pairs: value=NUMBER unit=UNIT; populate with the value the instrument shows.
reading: value=24 unit=kWh
